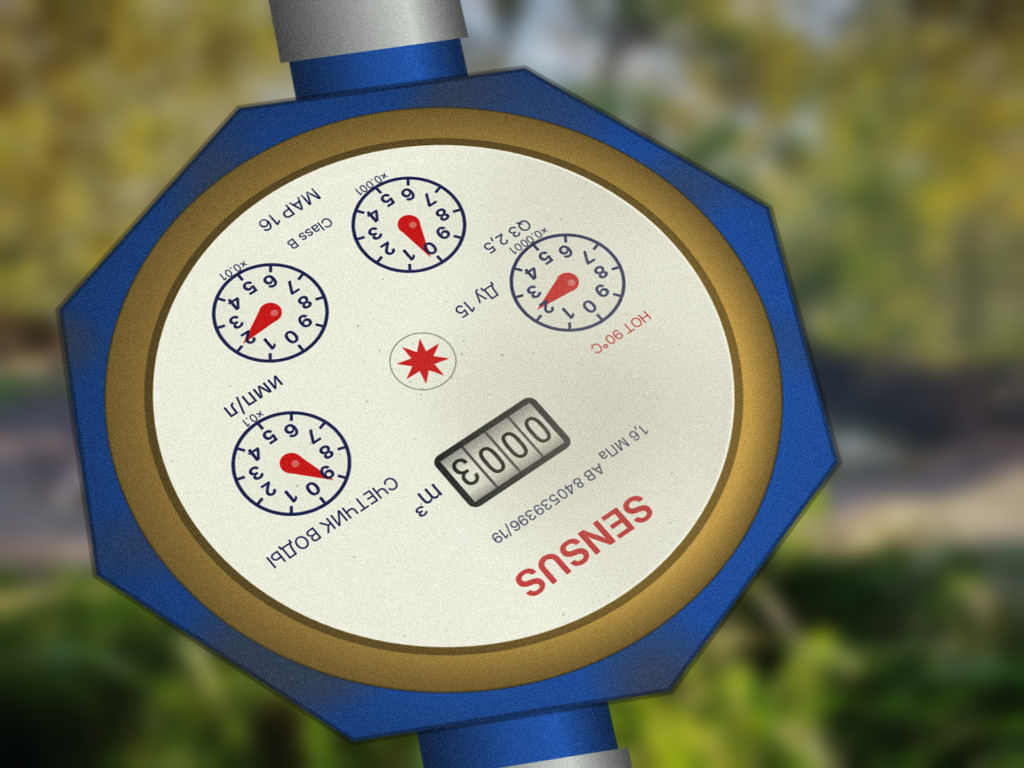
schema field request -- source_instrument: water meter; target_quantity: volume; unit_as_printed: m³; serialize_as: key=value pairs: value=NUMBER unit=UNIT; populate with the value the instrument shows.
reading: value=2.9202 unit=m³
